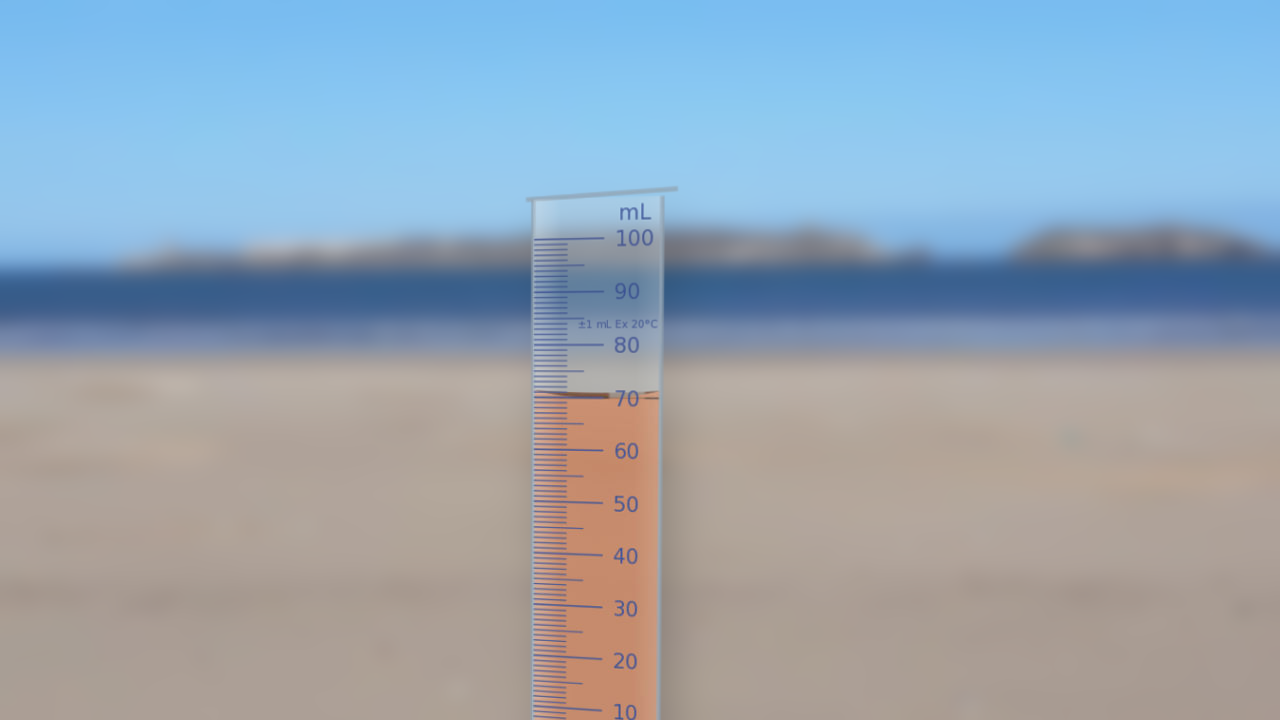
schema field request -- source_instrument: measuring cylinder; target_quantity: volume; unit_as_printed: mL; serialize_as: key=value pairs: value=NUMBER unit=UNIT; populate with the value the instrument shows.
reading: value=70 unit=mL
